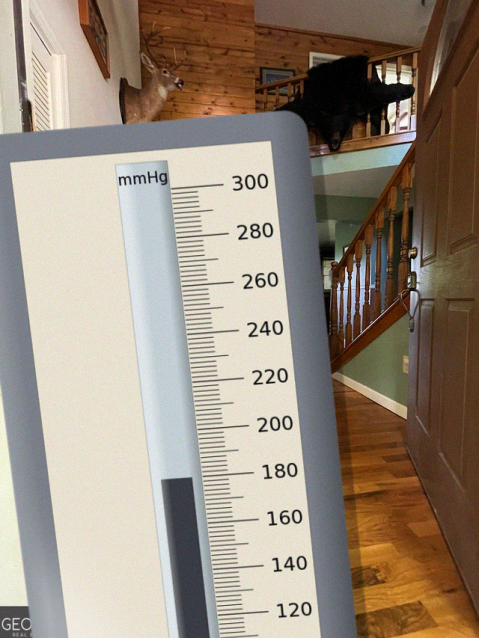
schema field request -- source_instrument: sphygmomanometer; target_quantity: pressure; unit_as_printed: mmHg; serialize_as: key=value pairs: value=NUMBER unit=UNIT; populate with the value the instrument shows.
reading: value=180 unit=mmHg
